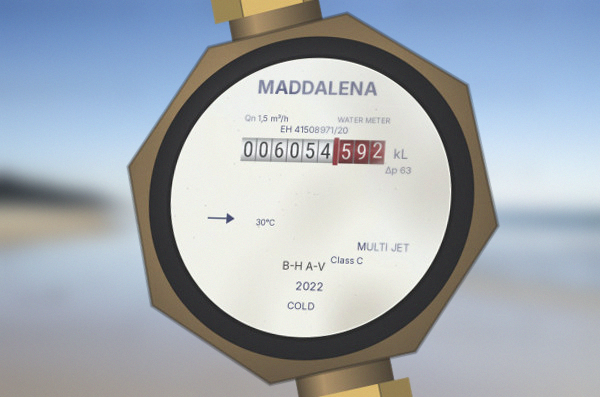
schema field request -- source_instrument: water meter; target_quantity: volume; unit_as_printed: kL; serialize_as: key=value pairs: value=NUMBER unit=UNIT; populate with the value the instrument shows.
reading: value=6054.592 unit=kL
